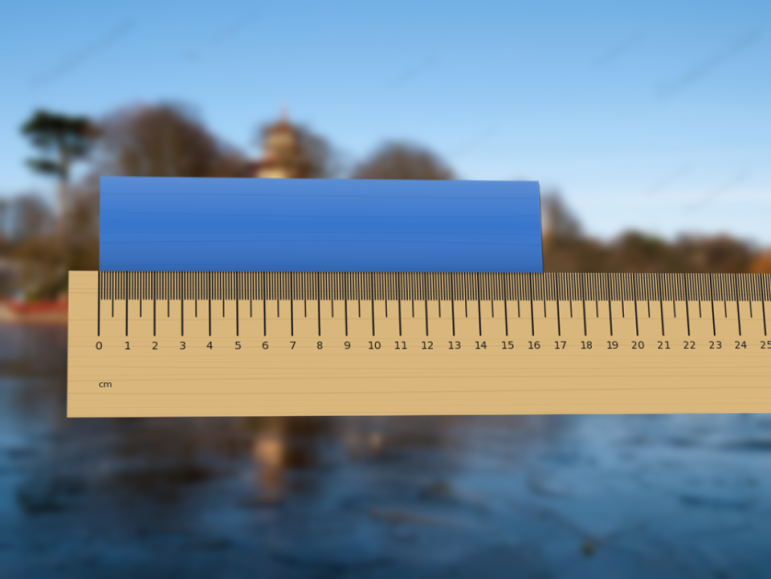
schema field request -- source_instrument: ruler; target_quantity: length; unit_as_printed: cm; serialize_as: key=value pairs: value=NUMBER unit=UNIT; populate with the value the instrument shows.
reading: value=16.5 unit=cm
